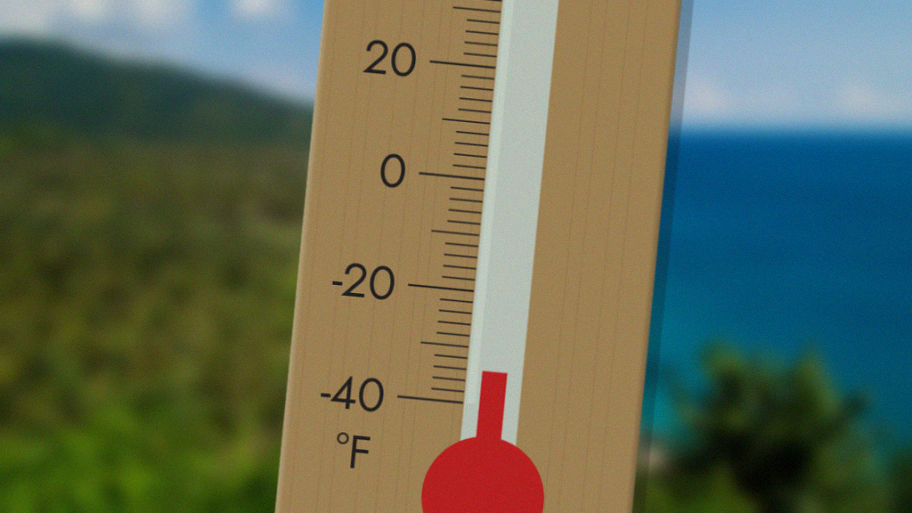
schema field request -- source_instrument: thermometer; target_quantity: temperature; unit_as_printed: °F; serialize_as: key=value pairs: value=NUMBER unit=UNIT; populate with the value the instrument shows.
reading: value=-34 unit=°F
